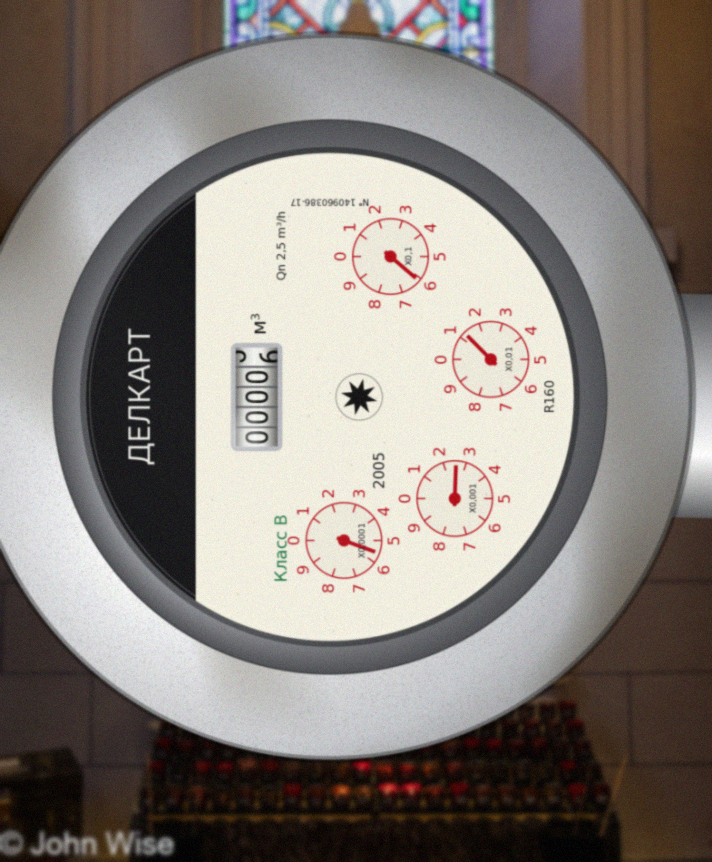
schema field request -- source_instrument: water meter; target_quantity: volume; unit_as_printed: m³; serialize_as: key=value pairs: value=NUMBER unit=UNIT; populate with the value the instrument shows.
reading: value=5.6125 unit=m³
